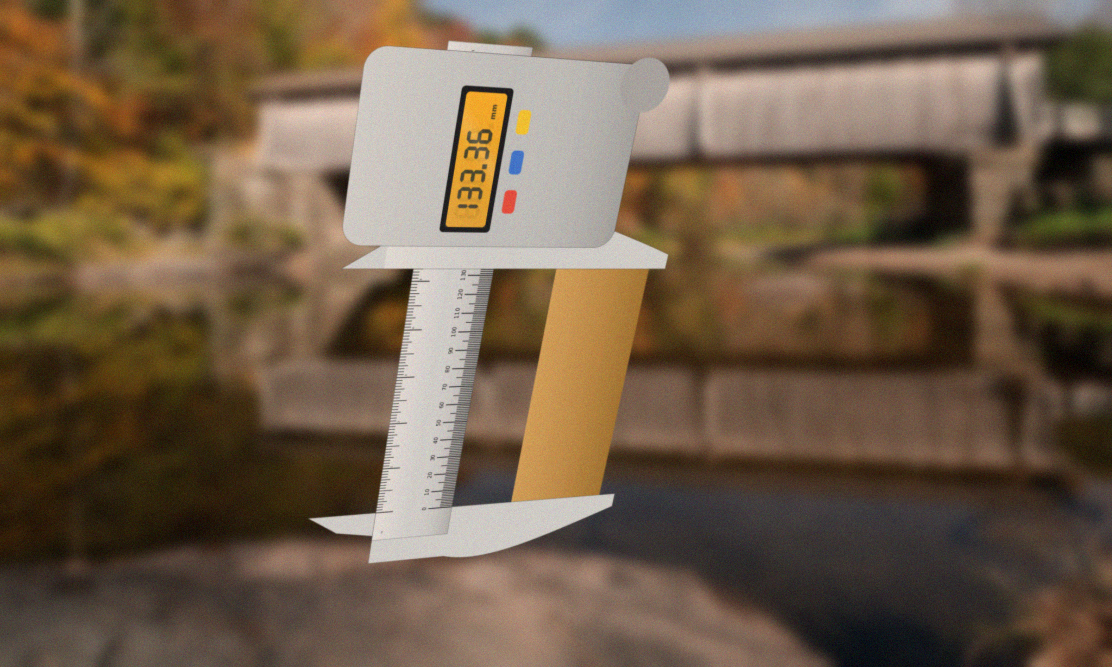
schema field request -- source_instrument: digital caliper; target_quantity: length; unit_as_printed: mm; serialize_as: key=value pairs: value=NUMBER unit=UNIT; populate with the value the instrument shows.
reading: value=133.36 unit=mm
